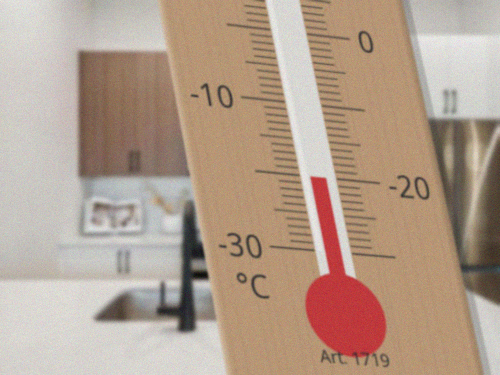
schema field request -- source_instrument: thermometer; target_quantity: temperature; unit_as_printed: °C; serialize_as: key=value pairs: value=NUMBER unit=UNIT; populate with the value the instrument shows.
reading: value=-20 unit=°C
